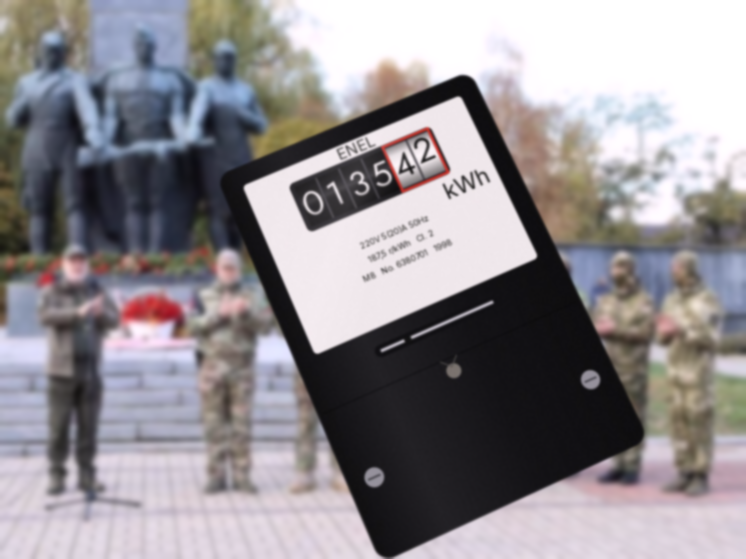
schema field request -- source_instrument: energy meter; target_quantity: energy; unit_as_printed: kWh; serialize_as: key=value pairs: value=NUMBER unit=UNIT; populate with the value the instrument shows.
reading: value=135.42 unit=kWh
